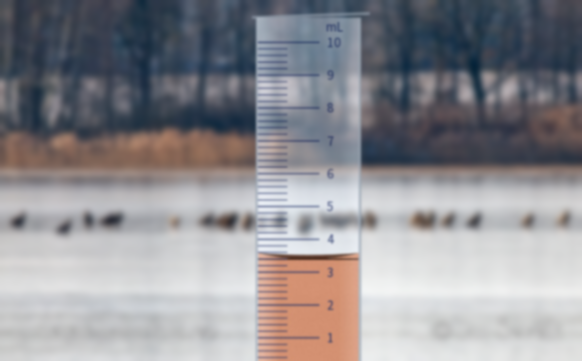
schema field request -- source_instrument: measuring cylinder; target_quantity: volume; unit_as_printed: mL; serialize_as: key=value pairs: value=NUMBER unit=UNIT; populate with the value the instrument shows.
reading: value=3.4 unit=mL
